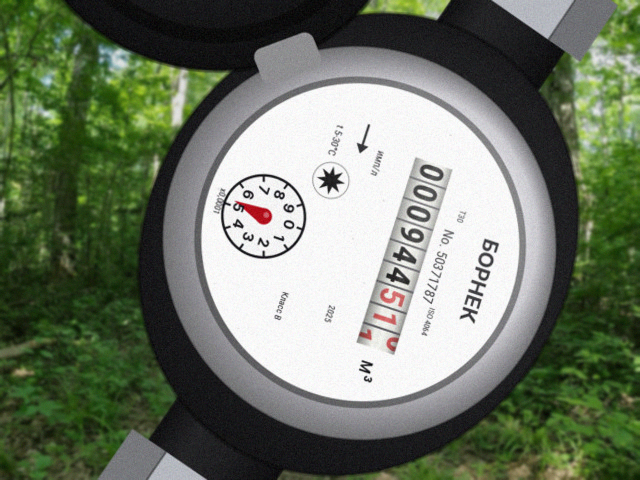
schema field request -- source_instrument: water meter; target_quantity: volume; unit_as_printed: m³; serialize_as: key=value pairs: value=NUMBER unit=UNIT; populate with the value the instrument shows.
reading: value=944.5105 unit=m³
